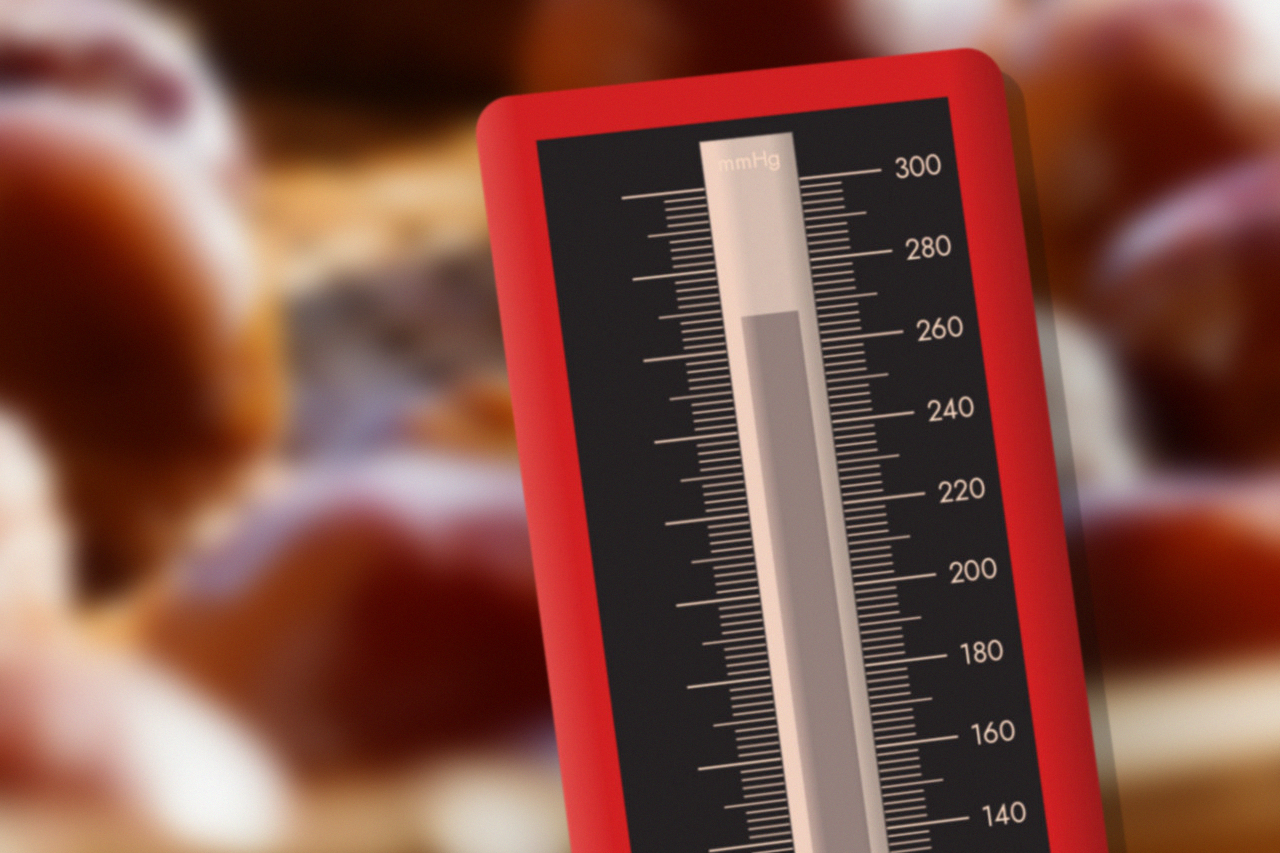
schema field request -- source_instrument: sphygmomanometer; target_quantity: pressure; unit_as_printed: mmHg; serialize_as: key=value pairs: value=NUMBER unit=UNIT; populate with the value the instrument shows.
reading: value=268 unit=mmHg
